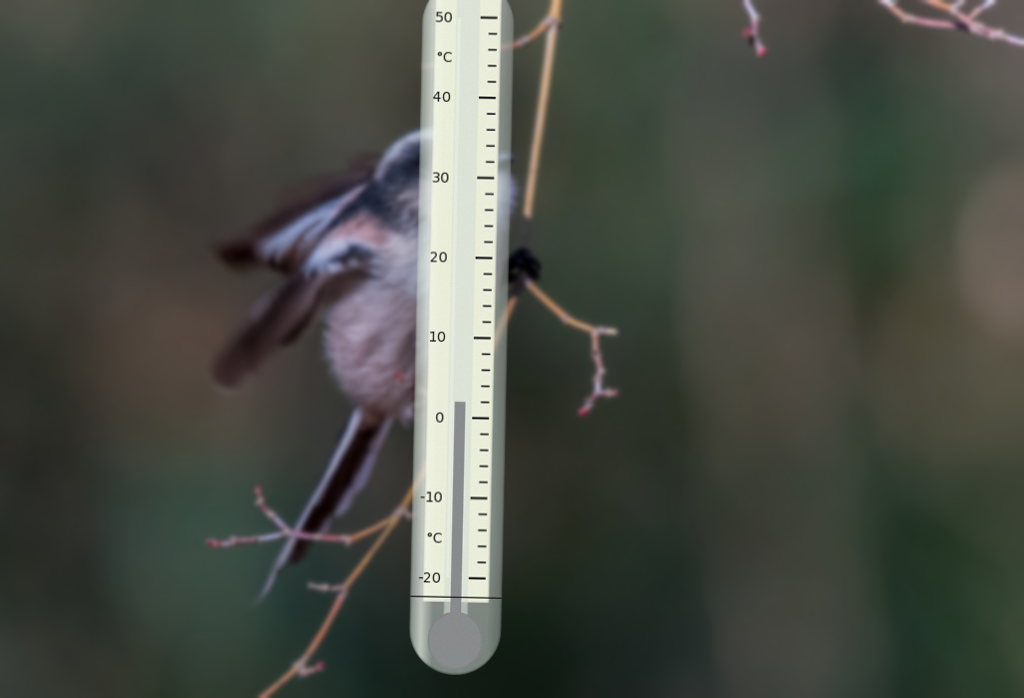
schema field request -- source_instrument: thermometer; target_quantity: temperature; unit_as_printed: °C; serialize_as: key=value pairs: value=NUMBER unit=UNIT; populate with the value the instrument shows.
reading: value=2 unit=°C
